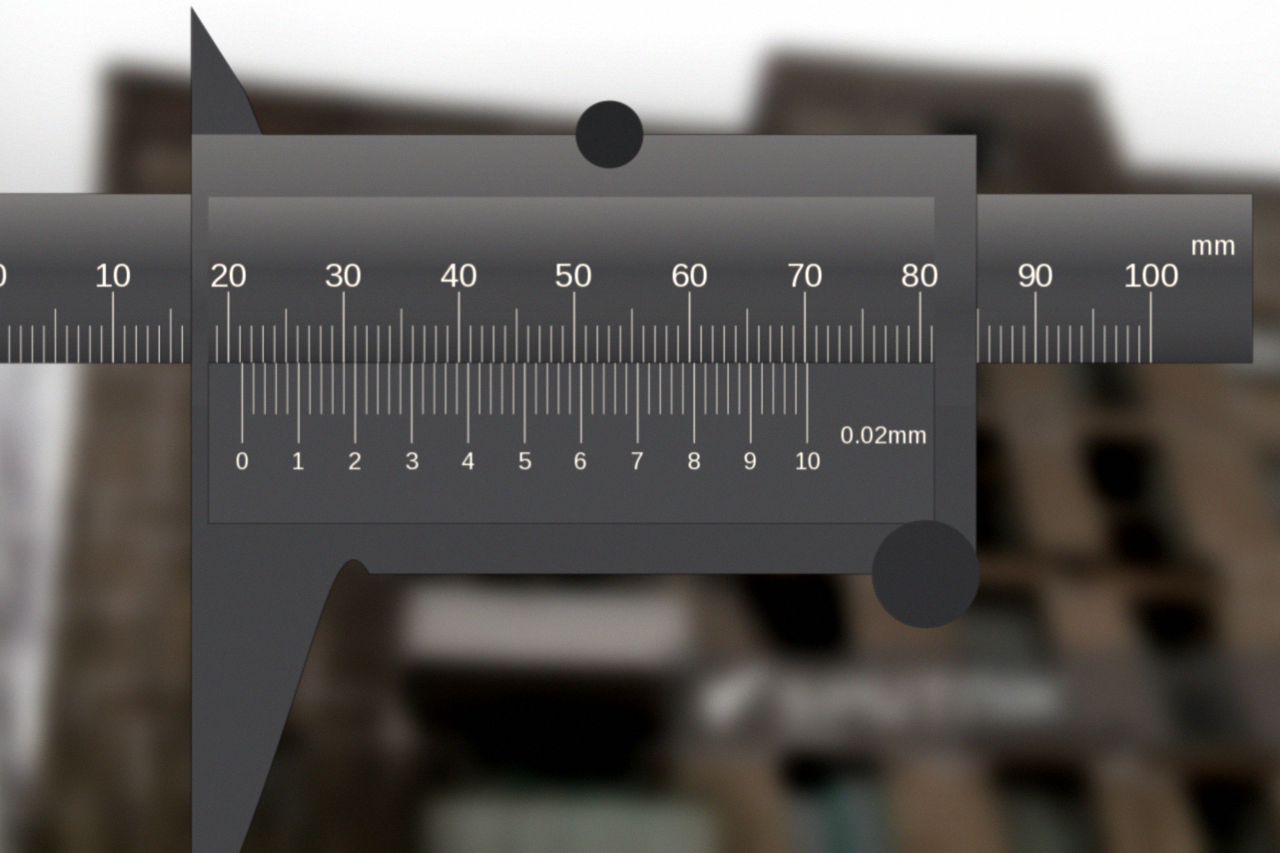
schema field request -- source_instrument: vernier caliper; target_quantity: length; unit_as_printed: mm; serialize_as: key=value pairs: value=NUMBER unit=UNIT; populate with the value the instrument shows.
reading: value=21.2 unit=mm
